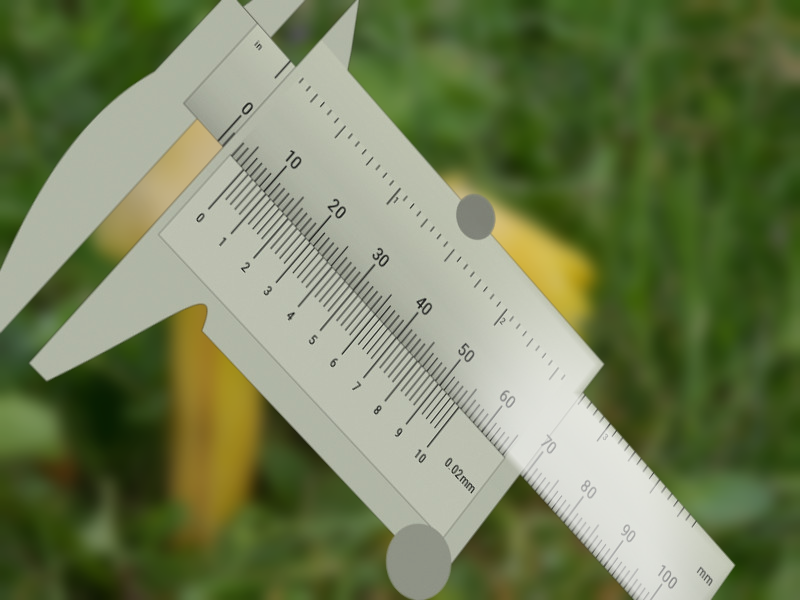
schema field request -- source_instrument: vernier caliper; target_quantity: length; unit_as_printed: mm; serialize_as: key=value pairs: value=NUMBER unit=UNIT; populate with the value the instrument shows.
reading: value=5.6 unit=mm
